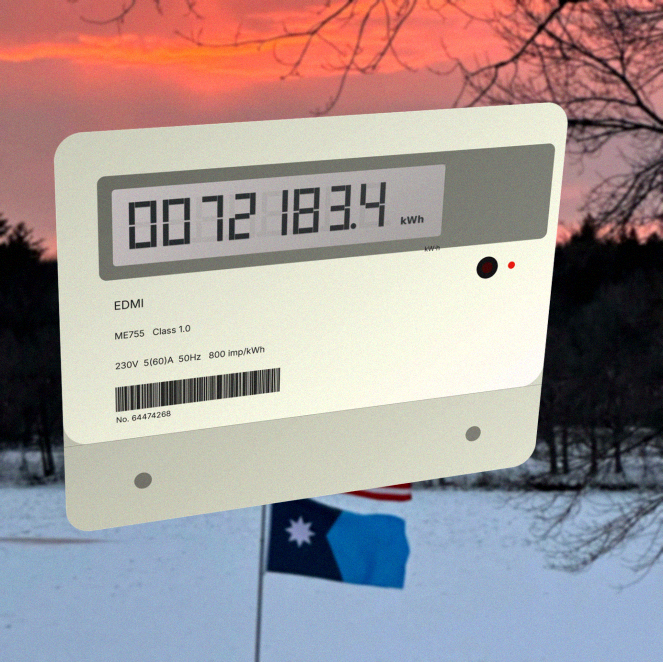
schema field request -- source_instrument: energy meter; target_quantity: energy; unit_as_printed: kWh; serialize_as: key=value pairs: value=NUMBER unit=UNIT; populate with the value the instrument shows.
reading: value=72183.4 unit=kWh
